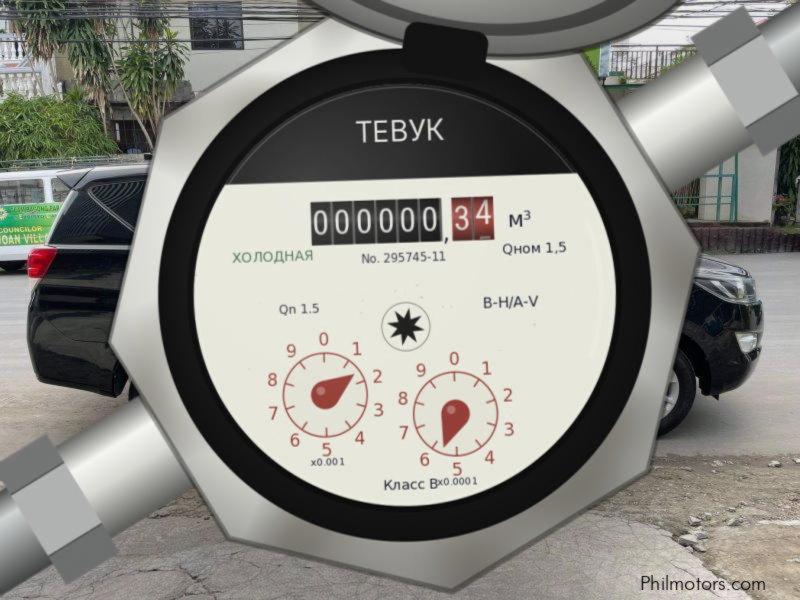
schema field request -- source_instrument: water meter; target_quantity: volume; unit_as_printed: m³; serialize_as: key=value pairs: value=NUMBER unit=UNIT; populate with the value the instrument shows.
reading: value=0.3415 unit=m³
